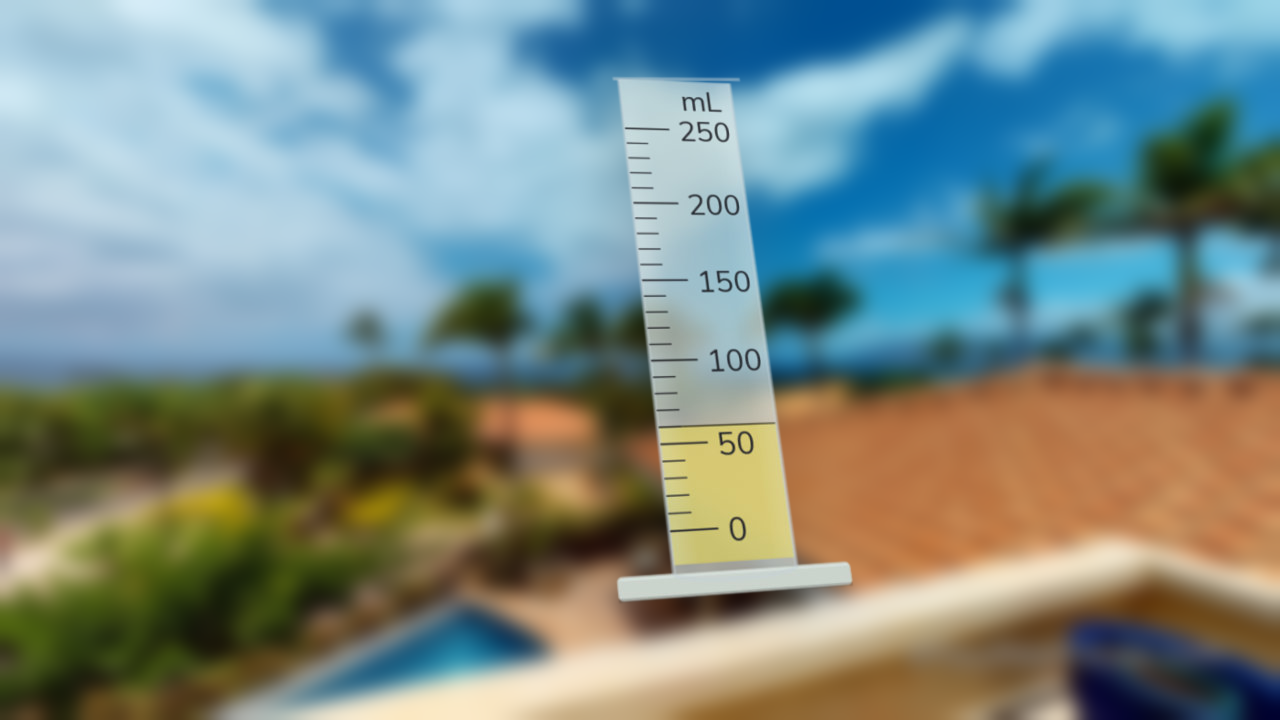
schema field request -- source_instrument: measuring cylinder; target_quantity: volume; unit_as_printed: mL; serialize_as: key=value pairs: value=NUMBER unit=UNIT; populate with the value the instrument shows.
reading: value=60 unit=mL
